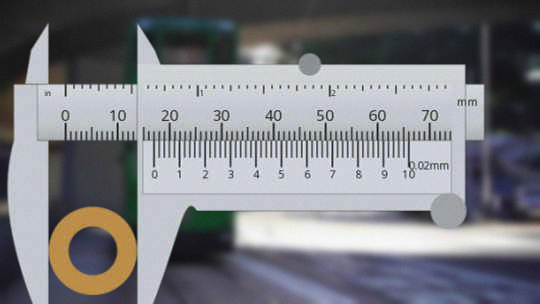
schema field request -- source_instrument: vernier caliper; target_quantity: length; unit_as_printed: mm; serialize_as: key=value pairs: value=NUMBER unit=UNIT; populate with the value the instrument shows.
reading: value=17.0 unit=mm
